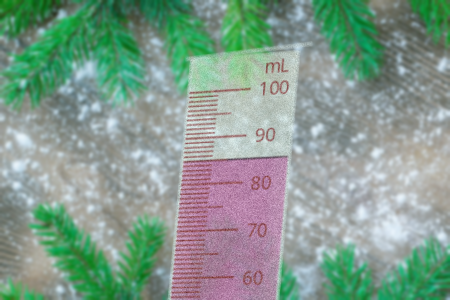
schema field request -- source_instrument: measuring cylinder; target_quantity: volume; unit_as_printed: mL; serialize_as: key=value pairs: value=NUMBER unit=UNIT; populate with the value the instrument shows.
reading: value=85 unit=mL
